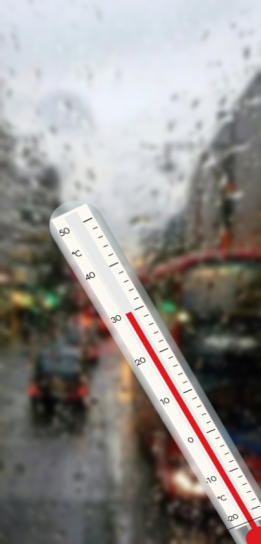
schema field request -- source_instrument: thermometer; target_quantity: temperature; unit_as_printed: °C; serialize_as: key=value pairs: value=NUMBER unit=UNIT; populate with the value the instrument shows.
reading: value=30 unit=°C
